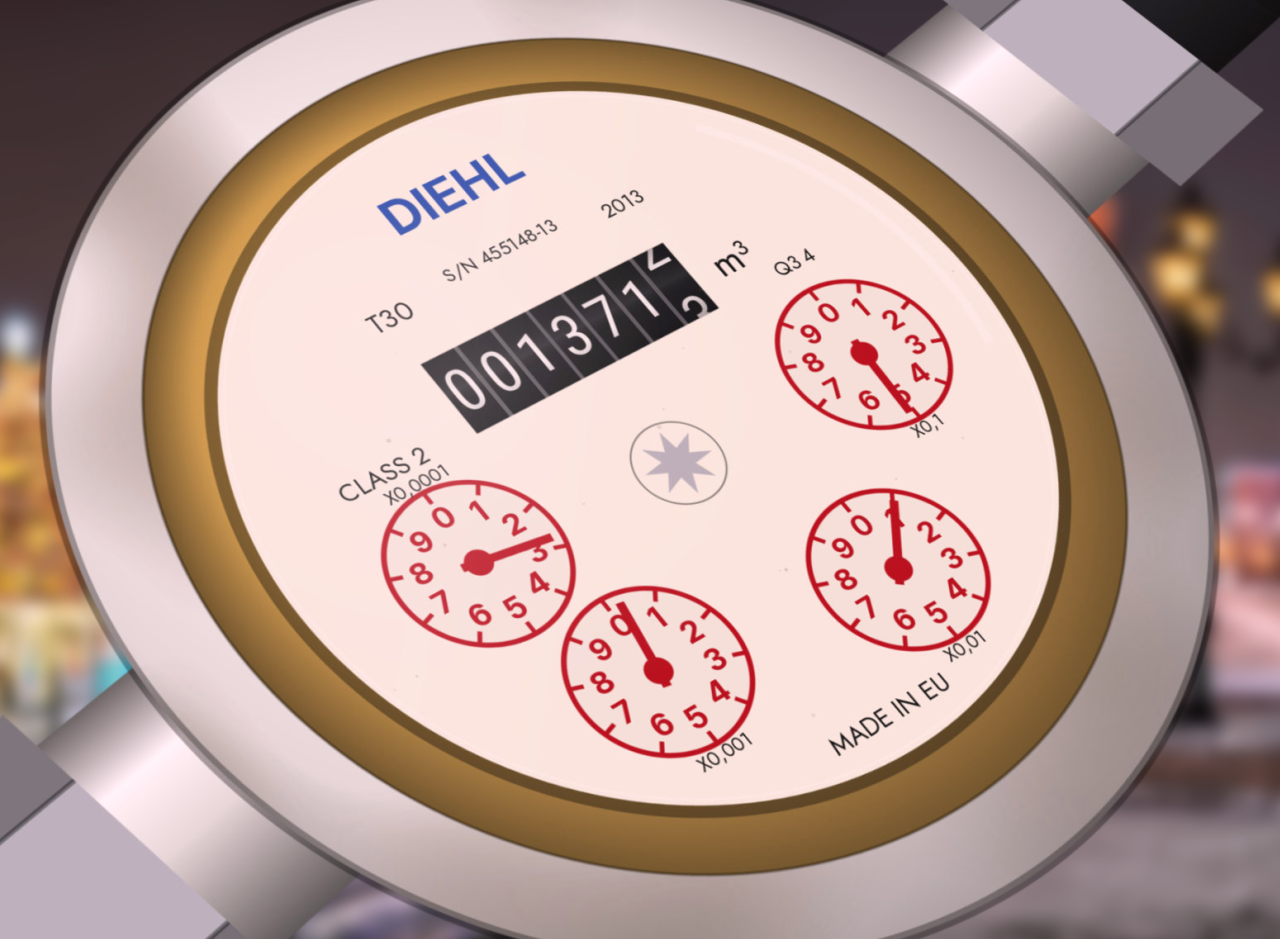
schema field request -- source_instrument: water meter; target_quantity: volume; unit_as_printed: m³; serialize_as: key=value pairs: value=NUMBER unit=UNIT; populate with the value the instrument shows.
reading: value=13712.5102 unit=m³
